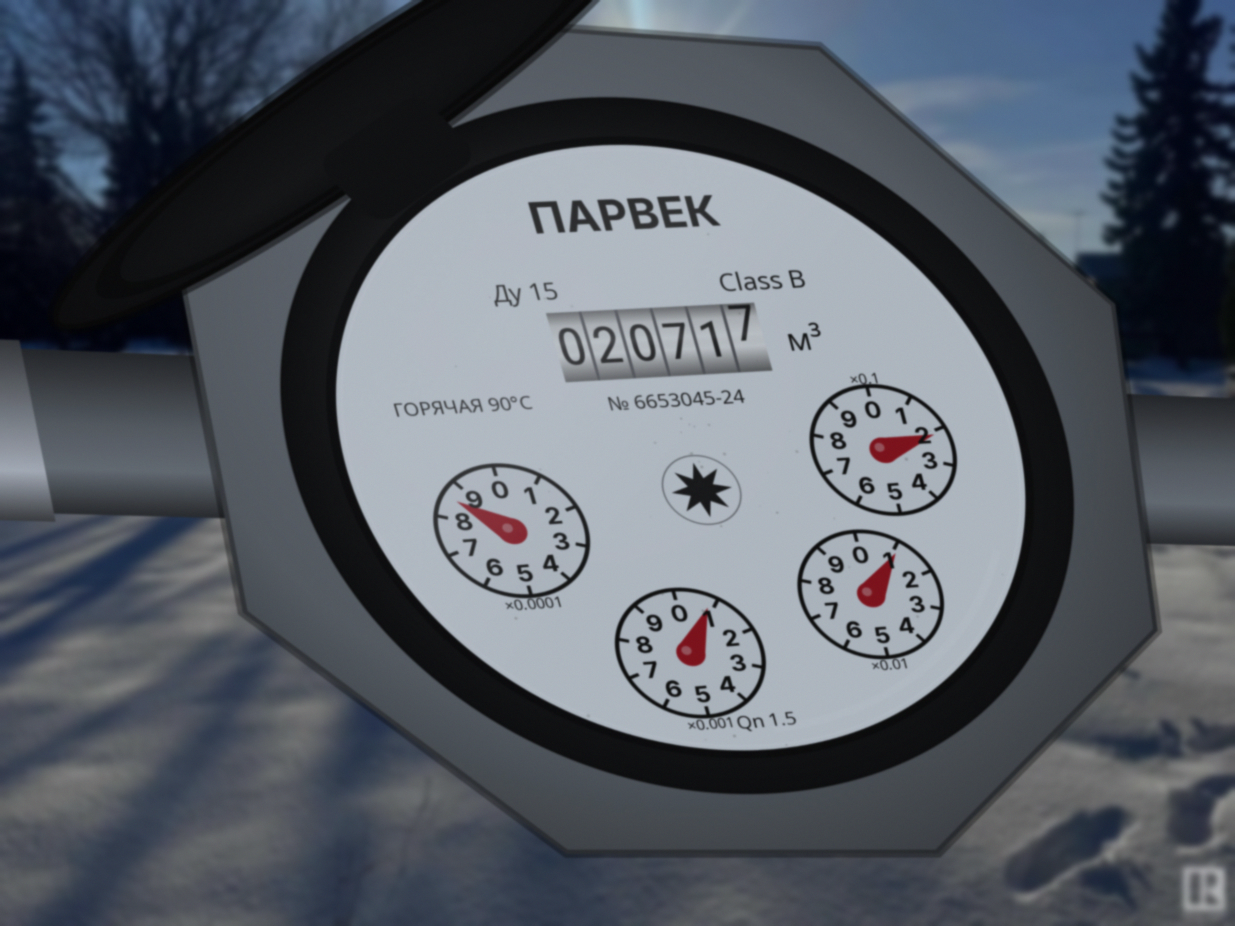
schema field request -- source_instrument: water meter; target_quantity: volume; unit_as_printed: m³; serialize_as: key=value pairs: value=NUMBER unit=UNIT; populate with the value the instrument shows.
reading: value=20717.2108 unit=m³
